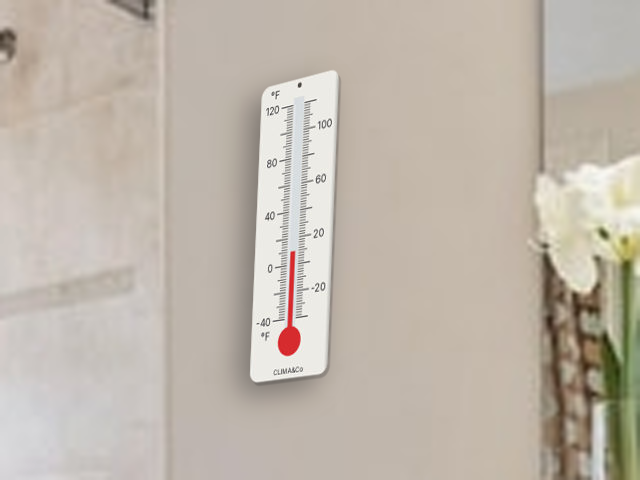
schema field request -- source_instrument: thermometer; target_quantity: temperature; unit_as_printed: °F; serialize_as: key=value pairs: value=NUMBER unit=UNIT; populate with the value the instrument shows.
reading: value=10 unit=°F
